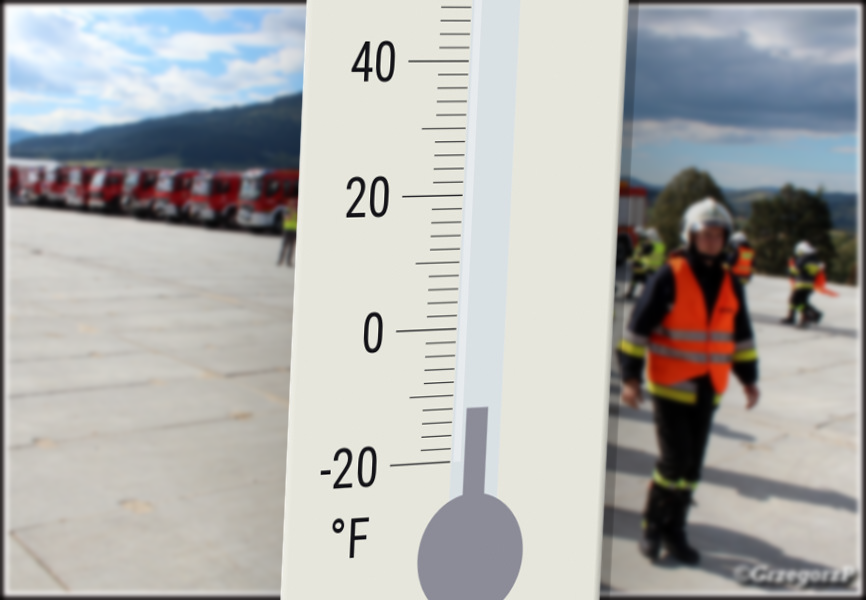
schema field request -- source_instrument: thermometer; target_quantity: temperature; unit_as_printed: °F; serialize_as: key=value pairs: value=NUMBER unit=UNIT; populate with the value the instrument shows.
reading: value=-12 unit=°F
